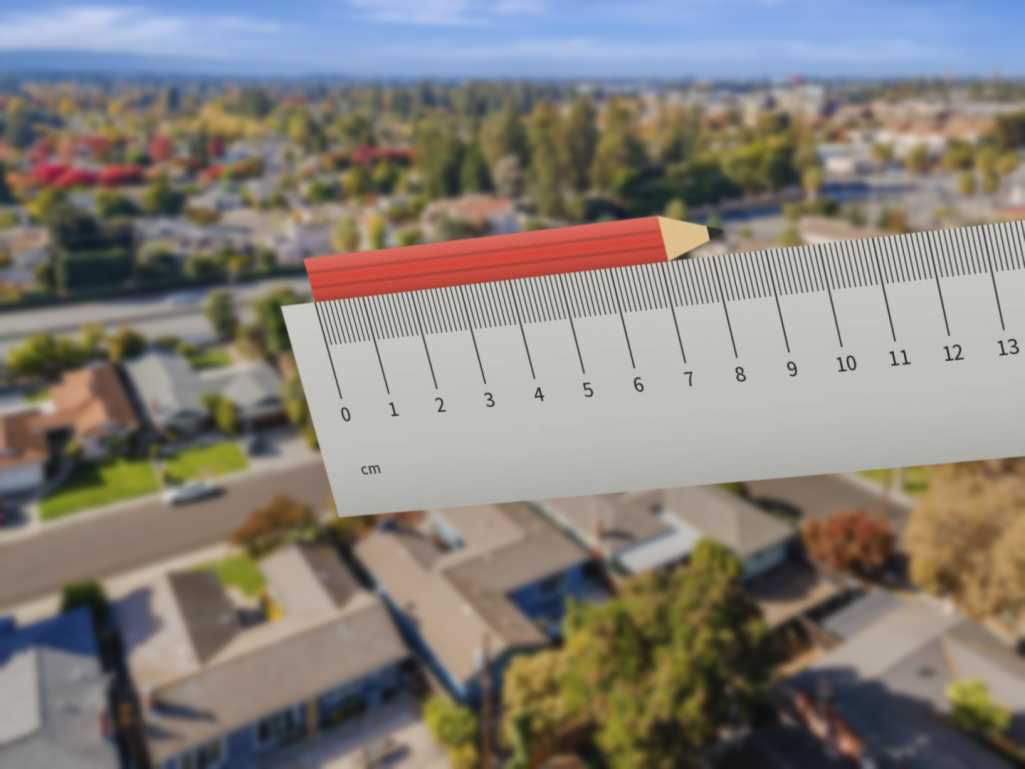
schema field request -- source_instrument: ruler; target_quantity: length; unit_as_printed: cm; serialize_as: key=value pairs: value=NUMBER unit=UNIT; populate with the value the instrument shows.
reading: value=8.3 unit=cm
